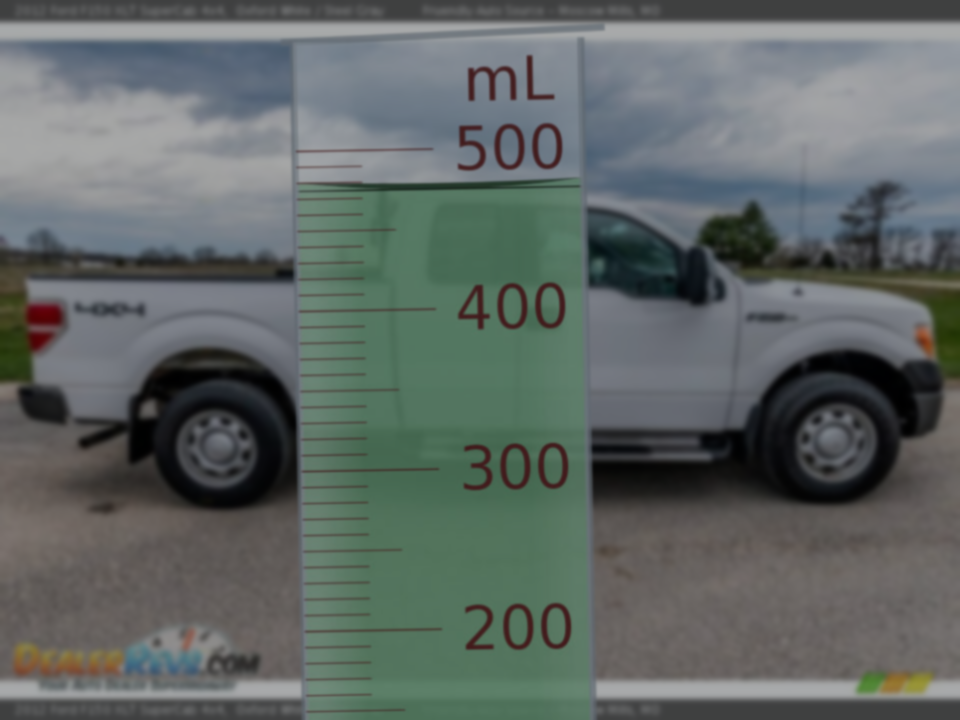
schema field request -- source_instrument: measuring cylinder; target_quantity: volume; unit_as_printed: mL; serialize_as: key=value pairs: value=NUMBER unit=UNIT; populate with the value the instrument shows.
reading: value=475 unit=mL
